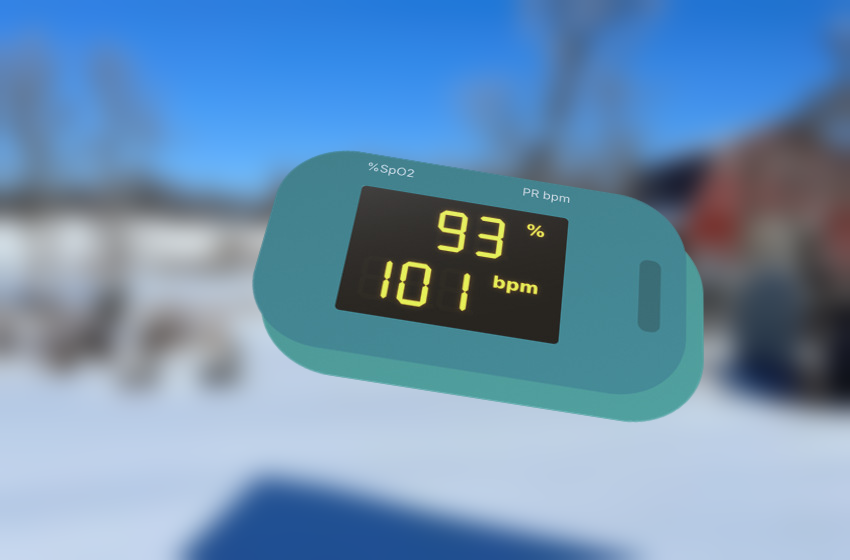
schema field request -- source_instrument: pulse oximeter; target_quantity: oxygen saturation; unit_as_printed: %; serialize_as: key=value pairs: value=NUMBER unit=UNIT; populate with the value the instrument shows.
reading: value=93 unit=%
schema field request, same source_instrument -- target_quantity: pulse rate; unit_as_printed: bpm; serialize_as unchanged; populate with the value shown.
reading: value=101 unit=bpm
